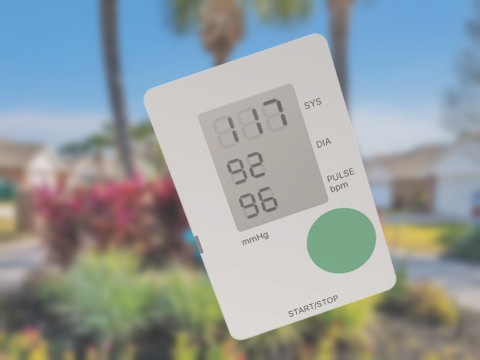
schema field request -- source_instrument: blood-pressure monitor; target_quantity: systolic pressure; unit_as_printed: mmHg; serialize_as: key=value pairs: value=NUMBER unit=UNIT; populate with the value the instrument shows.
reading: value=117 unit=mmHg
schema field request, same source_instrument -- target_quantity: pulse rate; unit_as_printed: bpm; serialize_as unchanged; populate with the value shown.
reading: value=96 unit=bpm
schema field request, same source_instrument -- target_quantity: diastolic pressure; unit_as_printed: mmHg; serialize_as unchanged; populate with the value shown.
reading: value=92 unit=mmHg
